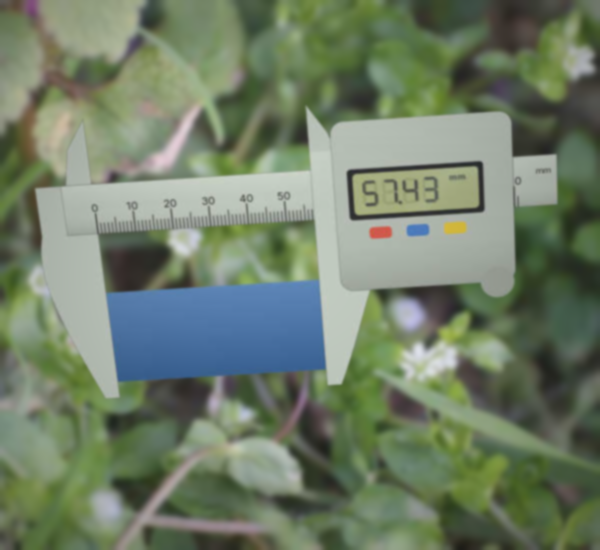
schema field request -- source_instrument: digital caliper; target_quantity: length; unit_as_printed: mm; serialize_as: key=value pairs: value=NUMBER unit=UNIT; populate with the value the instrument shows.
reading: value=57.43 unit=mm
